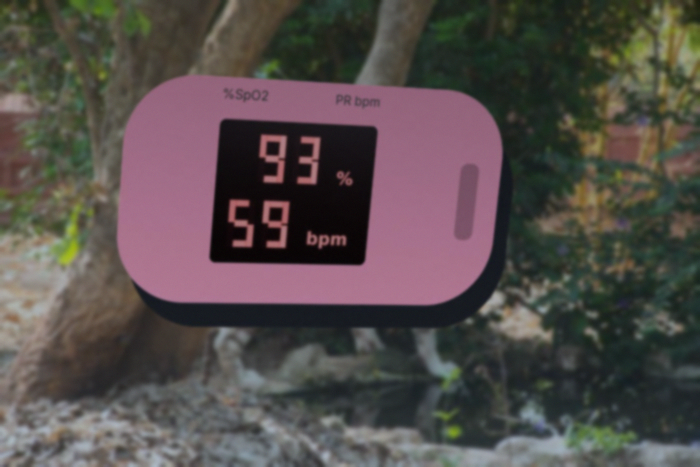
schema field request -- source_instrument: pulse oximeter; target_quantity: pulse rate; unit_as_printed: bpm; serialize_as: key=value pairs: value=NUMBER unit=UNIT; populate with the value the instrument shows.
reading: value=59 unit=bpm
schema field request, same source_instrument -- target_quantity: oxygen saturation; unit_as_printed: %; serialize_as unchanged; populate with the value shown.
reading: value=93 unit=%
